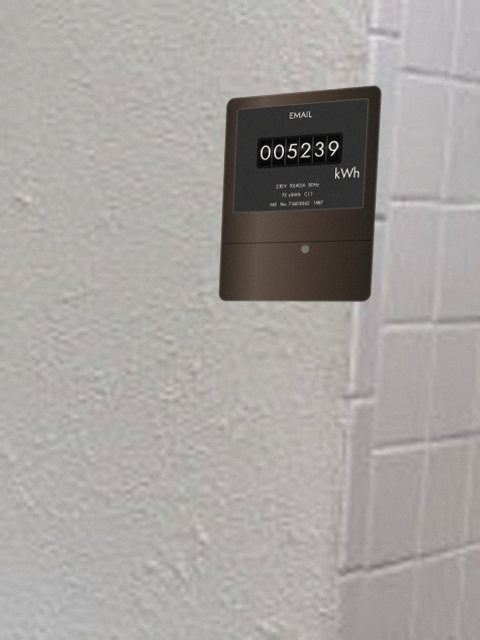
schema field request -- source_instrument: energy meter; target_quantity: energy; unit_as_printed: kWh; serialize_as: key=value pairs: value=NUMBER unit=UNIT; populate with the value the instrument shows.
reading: value=5239 unit=kWh
